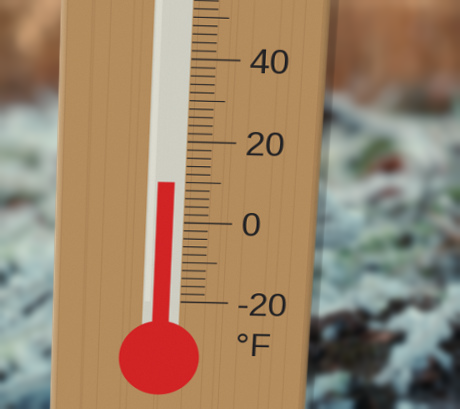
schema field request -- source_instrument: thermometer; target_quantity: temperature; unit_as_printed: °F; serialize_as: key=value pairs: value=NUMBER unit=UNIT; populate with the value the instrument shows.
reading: value=10 unit=°F
